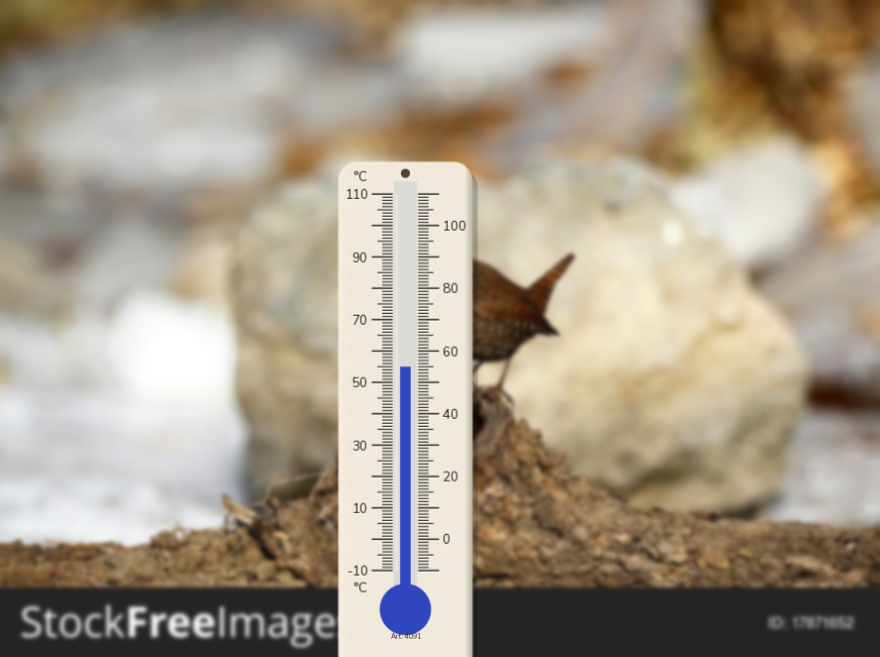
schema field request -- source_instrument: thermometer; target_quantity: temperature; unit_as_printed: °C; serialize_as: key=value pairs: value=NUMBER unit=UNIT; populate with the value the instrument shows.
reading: value=55 unit=°C
